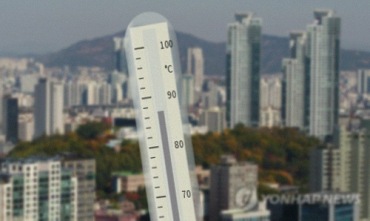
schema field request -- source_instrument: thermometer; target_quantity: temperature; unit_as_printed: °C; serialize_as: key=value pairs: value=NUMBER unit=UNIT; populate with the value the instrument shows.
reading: value=87 unit=°C
